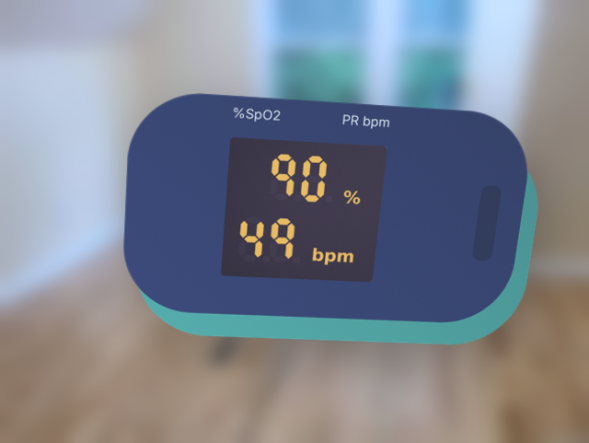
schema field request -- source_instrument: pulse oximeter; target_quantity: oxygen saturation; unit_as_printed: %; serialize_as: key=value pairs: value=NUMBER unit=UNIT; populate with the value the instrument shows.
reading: value=90 unit=%
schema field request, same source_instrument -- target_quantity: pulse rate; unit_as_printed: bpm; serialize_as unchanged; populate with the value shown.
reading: value=49 unit=bpm
